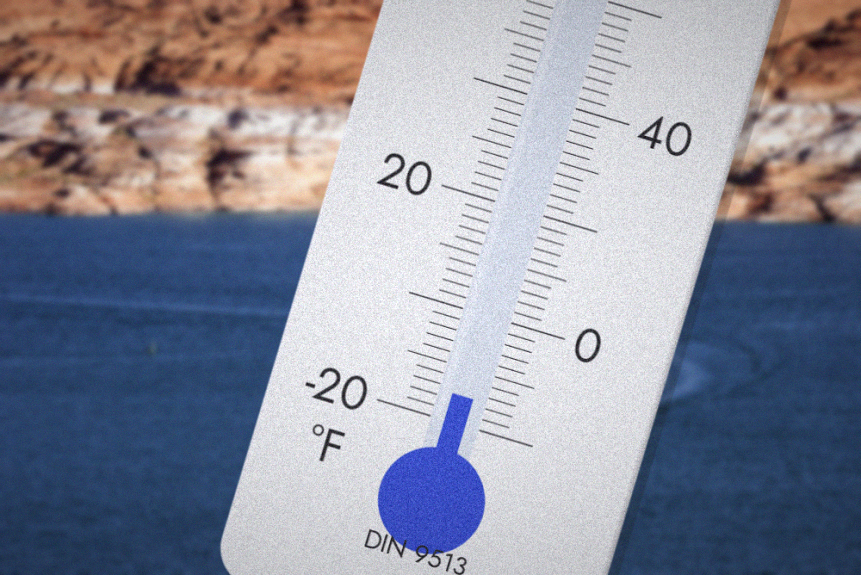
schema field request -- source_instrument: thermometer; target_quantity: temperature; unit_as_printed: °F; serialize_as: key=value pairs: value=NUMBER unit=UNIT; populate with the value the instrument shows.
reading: value=-15 unit=°F
